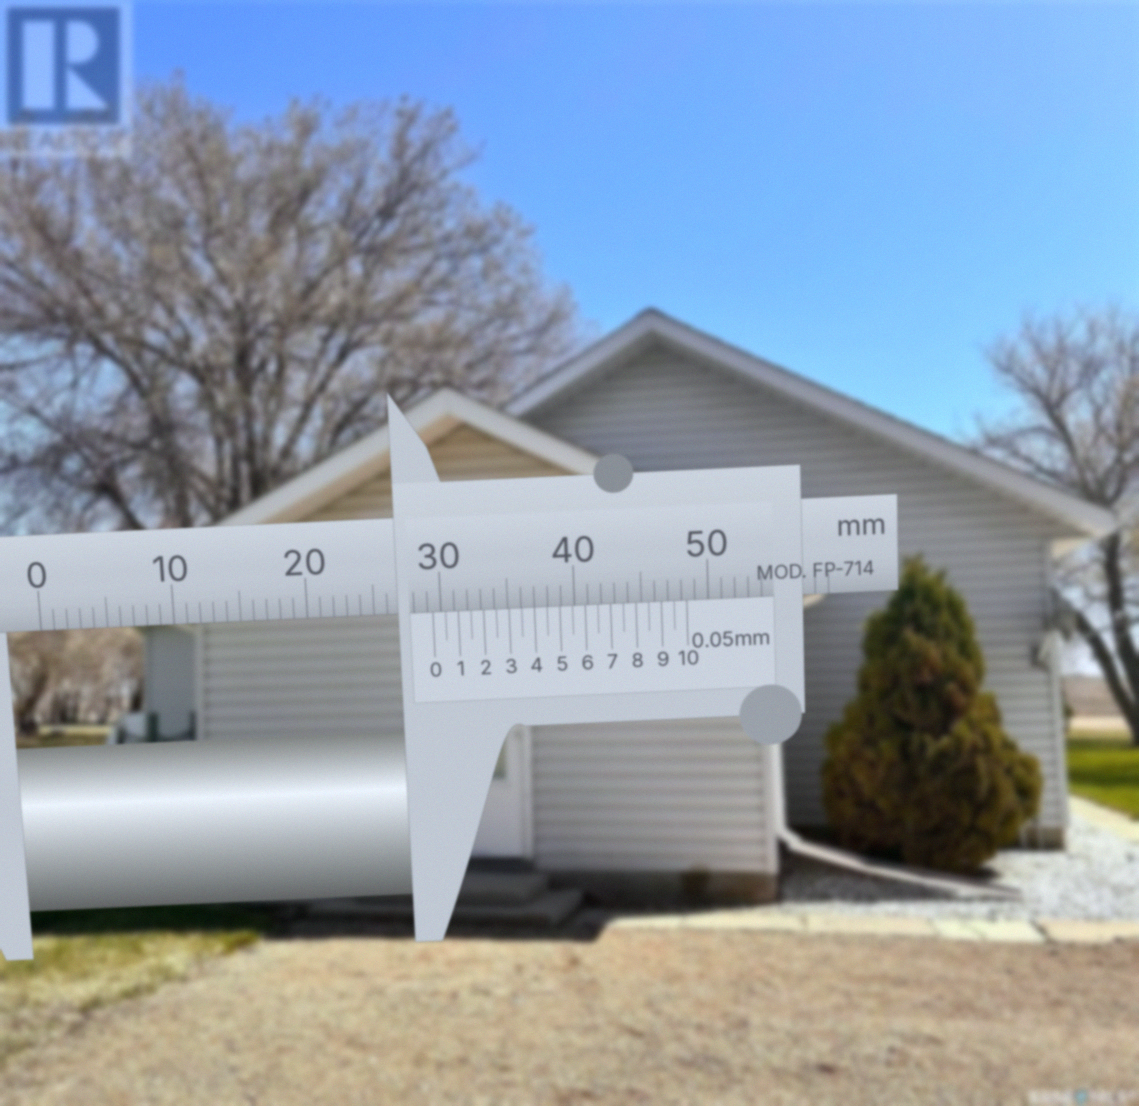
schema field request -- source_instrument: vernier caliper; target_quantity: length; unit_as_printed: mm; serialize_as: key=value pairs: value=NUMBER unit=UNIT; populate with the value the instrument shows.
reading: value=29.4 unit=mm
